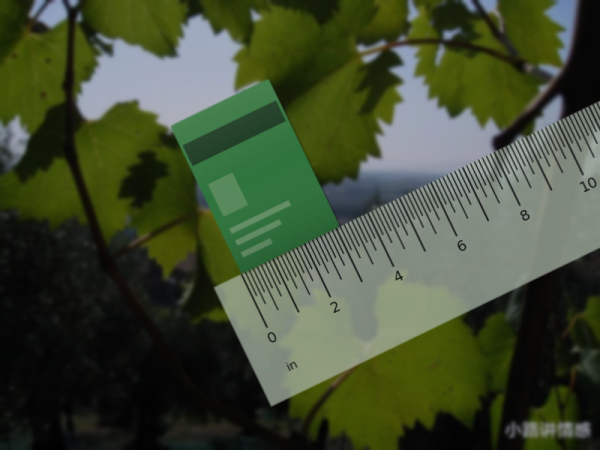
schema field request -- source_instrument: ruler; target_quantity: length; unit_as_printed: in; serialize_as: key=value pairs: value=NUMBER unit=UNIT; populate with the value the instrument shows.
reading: value=3.125 unit=in
